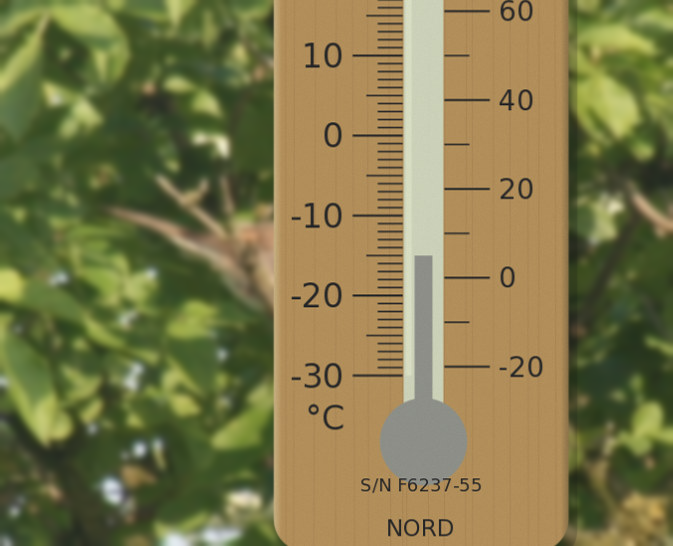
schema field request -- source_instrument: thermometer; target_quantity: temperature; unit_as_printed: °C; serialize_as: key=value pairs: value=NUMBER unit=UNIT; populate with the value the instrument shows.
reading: value=-15 unit=°C
